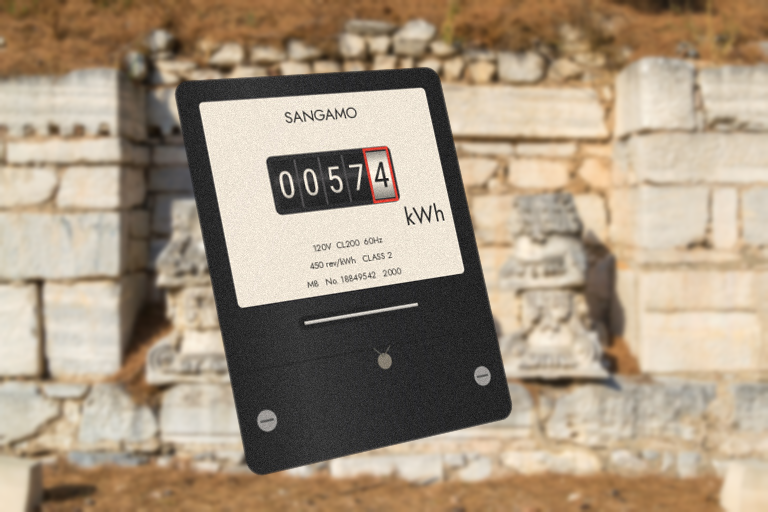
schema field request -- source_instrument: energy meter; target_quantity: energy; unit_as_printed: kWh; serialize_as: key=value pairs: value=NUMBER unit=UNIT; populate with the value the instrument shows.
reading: value=57.4 unit=kWh
